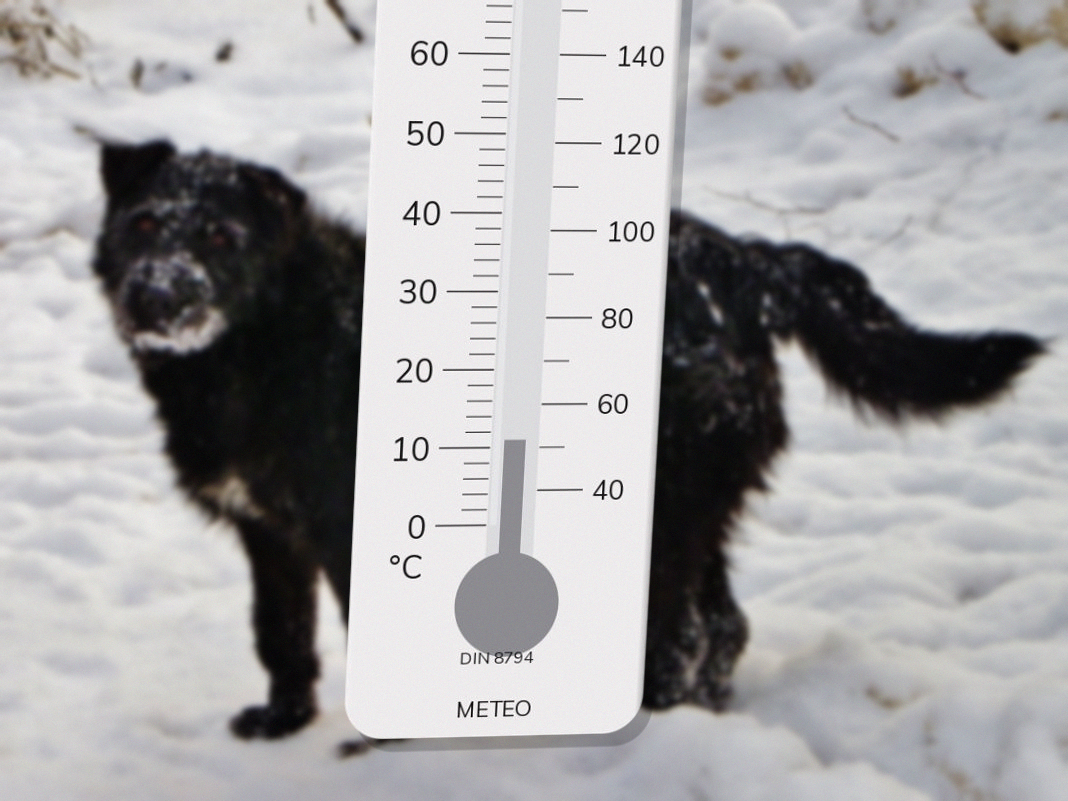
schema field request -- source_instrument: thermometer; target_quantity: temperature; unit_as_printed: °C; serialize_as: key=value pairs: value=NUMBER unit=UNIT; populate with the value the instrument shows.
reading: value=11 unit=°C
